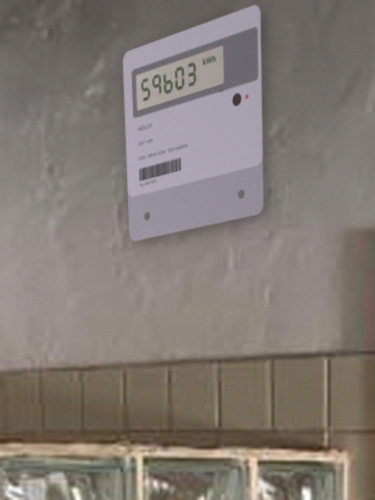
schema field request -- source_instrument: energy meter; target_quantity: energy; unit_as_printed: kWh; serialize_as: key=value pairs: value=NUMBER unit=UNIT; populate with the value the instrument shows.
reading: value=59603 unit=kWh
